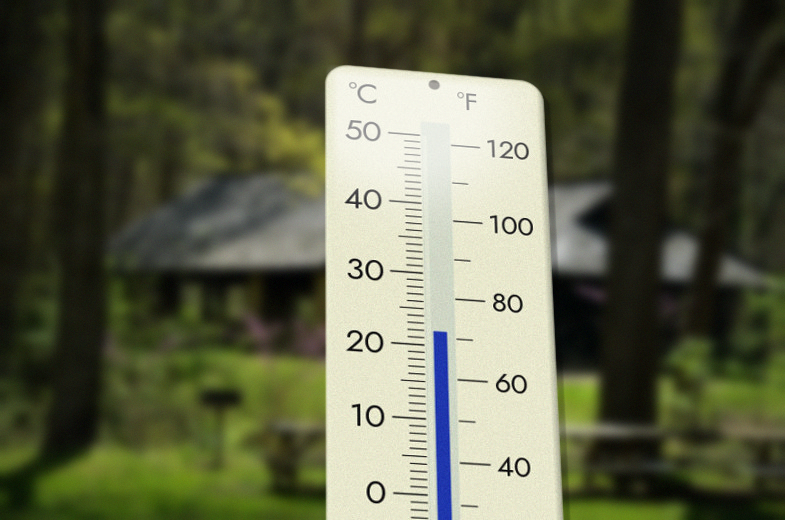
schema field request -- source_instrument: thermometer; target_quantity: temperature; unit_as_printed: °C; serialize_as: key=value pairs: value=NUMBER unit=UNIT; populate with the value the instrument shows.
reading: value=22 unit=°C
